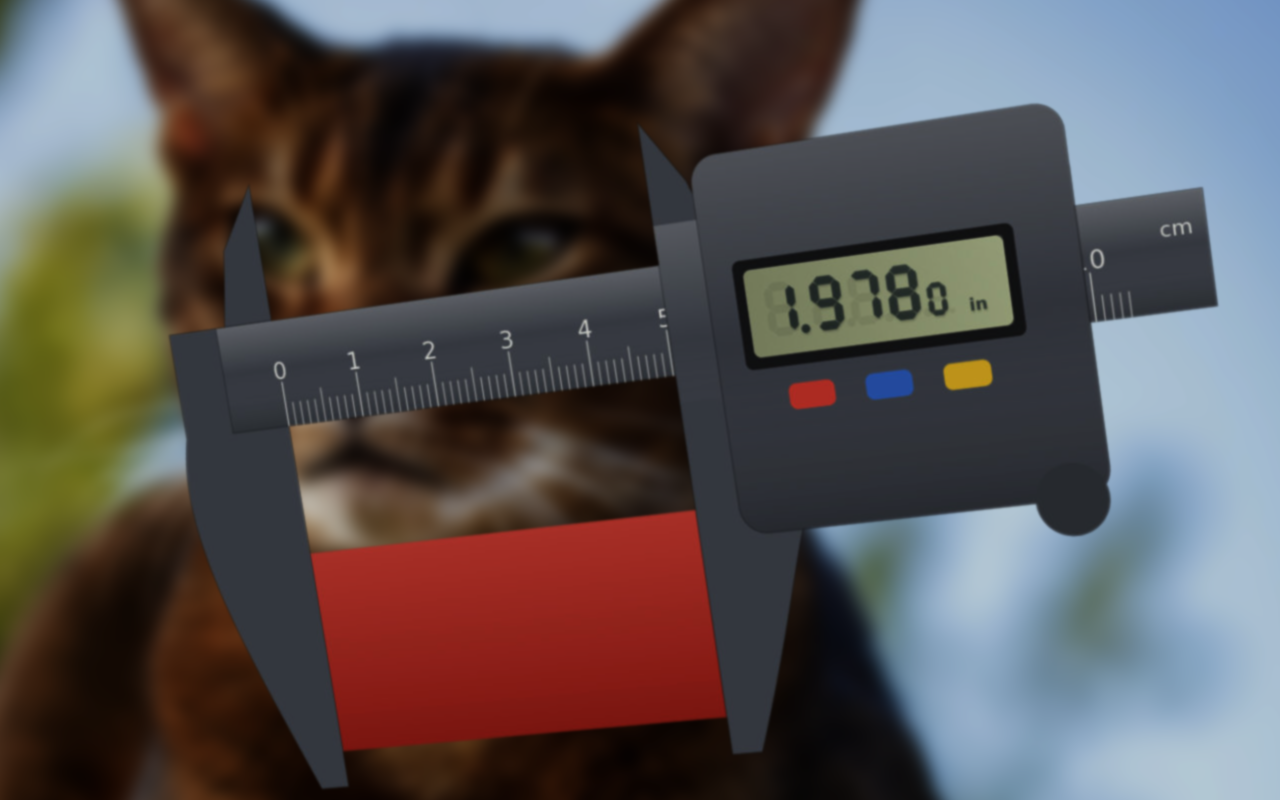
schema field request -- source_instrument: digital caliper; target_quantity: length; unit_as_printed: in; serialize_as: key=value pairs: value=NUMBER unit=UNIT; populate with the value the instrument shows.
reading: value=1.9780 unit=in
